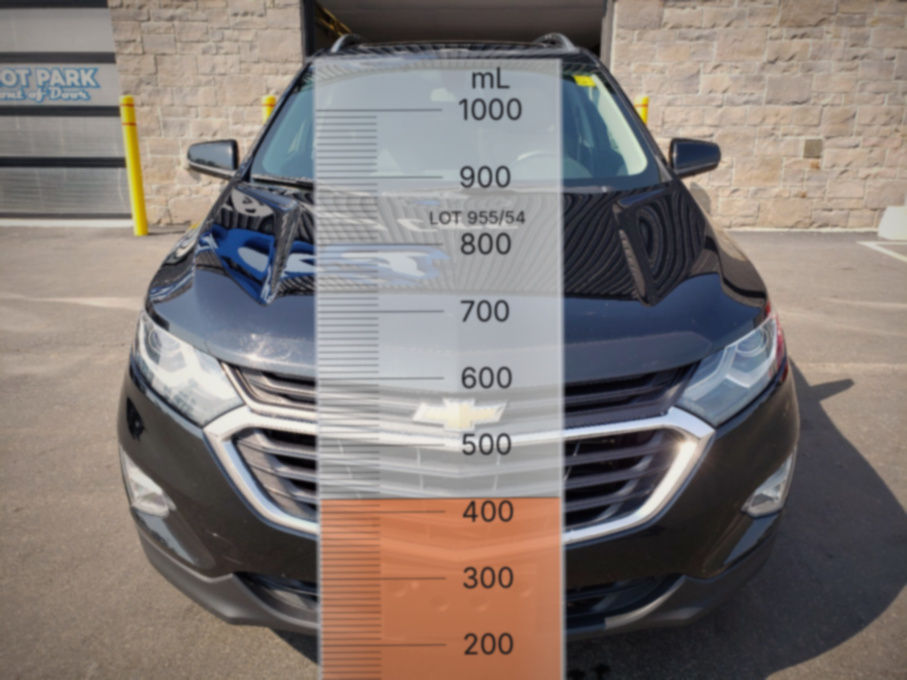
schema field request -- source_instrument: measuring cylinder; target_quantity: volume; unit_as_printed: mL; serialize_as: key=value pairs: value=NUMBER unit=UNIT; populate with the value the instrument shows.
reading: value=420 unit=mL
